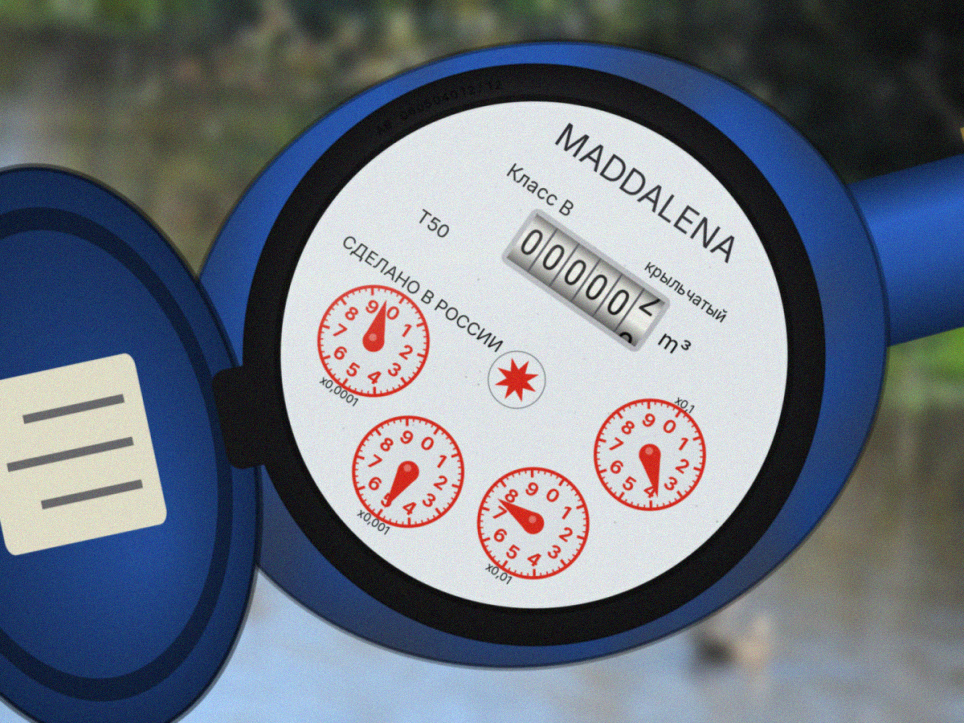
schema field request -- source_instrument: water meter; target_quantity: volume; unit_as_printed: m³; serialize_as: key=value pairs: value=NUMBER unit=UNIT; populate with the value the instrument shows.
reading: value=2.3749 unit=m³
